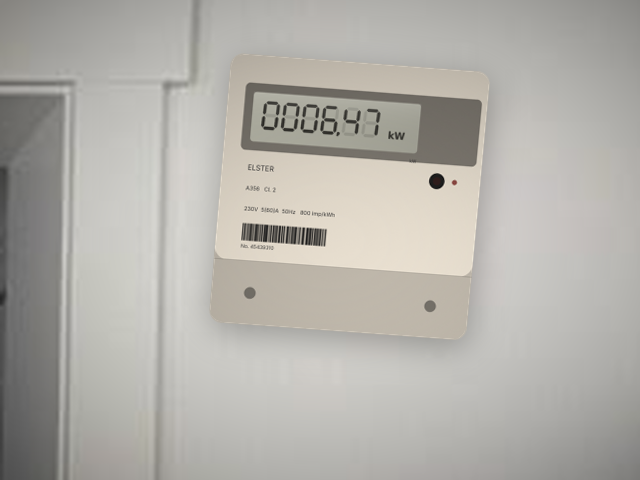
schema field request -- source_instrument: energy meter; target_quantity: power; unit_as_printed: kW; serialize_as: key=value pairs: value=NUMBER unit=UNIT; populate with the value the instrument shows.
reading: value=6.47 unit=kW
